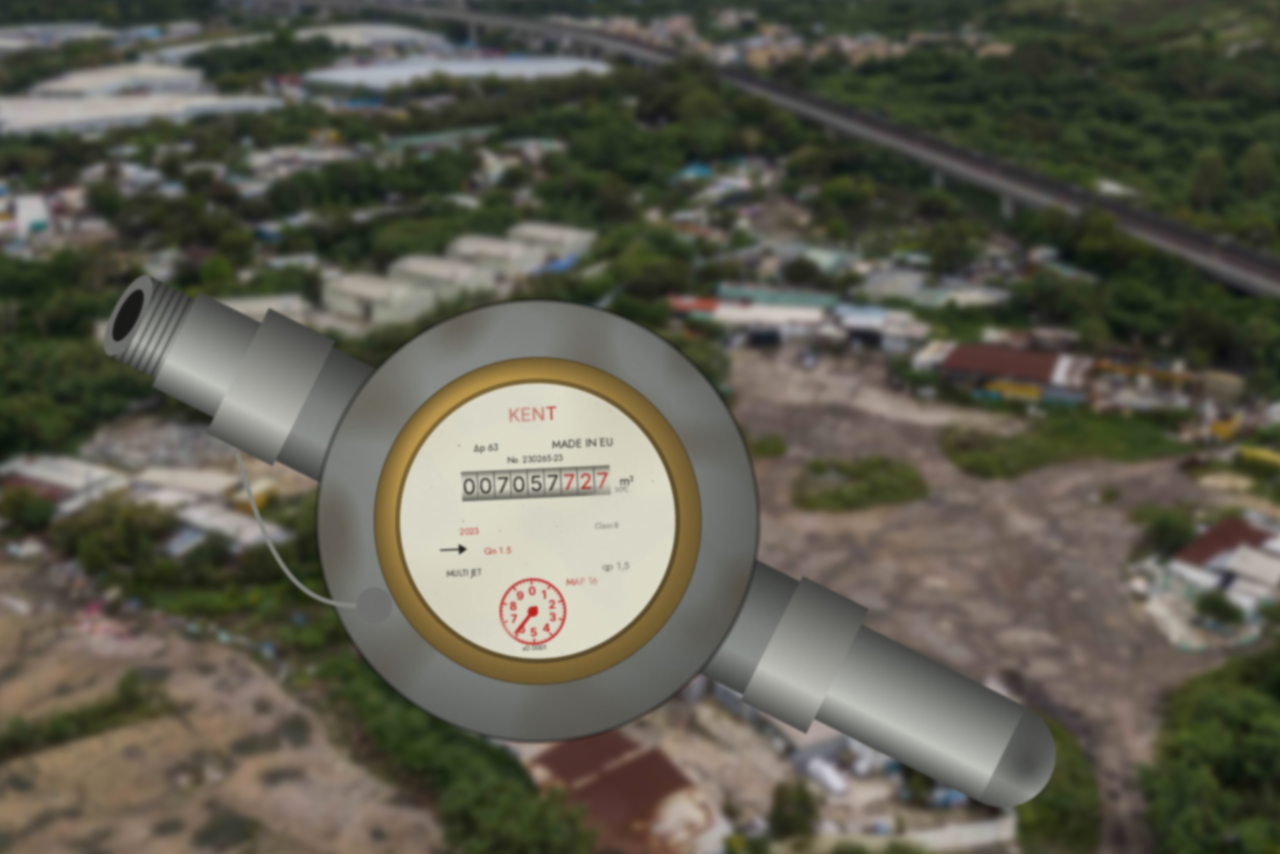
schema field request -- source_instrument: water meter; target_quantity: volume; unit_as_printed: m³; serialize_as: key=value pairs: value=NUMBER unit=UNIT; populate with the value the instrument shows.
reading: value=7057.7276 unit=m³
